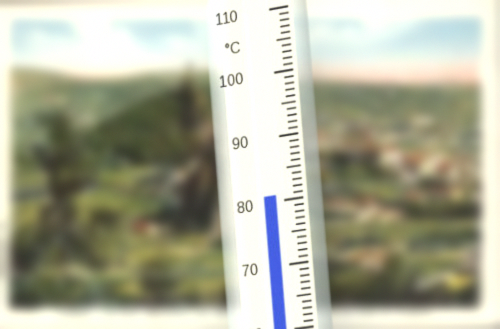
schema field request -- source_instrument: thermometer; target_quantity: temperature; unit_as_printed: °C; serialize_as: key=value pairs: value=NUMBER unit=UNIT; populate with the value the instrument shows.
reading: value=81 unit=°C
